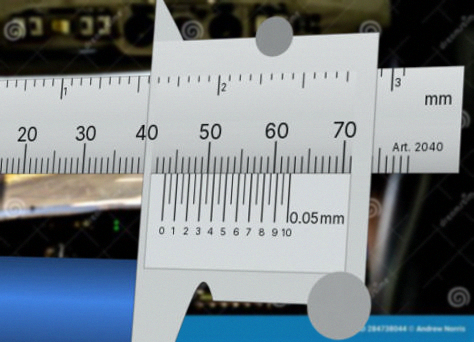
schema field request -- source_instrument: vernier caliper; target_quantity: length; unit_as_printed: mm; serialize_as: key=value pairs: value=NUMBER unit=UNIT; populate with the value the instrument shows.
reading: value=43.4 unit=mm
